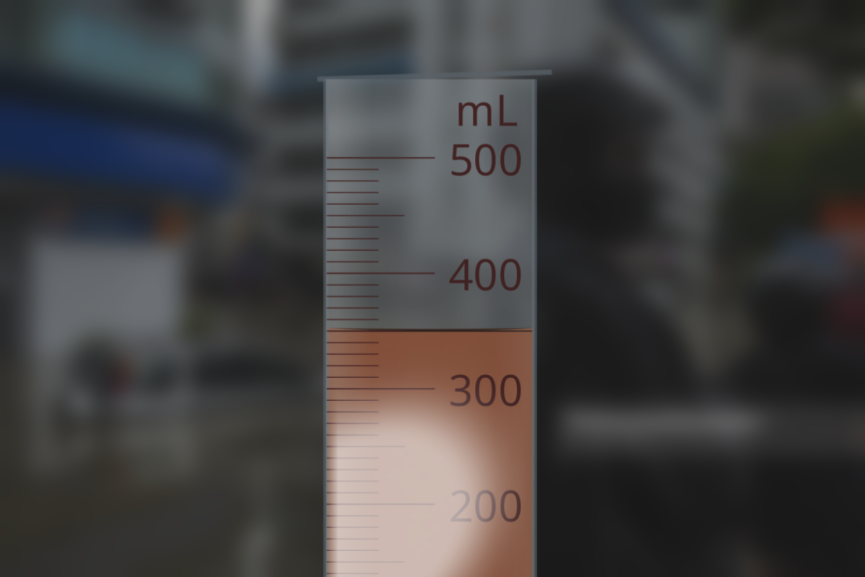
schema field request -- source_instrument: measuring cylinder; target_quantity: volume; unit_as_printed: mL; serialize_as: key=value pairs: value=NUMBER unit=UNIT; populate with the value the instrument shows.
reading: value=350 unit=mL
